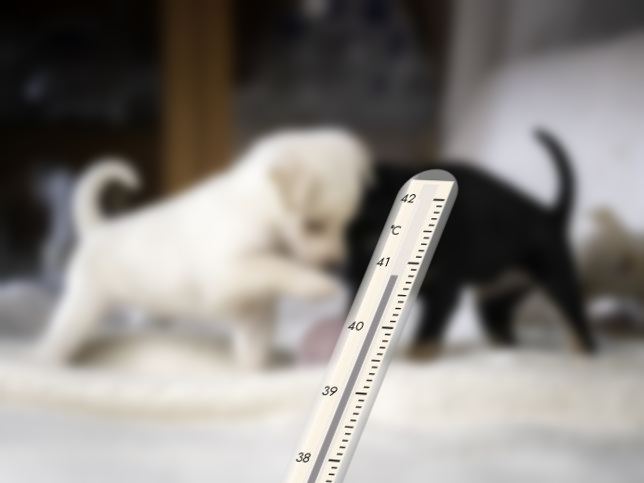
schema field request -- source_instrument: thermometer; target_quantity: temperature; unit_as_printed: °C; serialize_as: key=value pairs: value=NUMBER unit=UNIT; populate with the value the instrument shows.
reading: value=40.8 unit=°C
